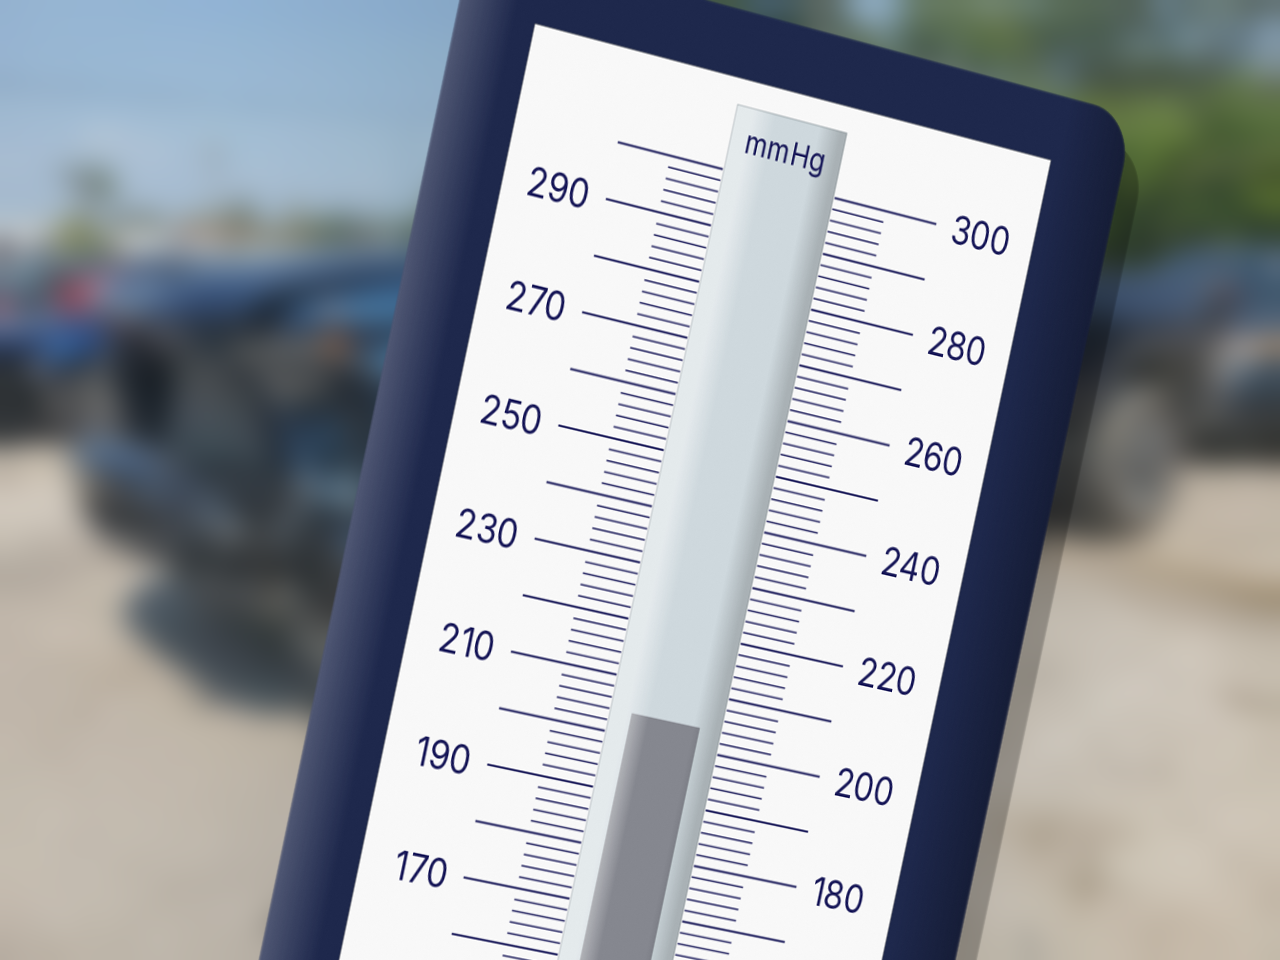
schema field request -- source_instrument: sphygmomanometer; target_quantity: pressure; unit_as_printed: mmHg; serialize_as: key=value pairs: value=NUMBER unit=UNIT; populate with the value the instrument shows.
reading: value=204 unit=mmHg
